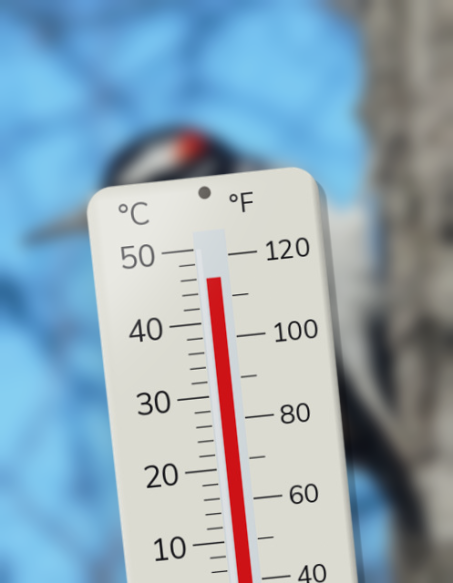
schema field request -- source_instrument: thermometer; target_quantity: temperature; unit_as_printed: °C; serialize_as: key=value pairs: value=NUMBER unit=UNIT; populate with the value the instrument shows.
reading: value=46 unit=°C
